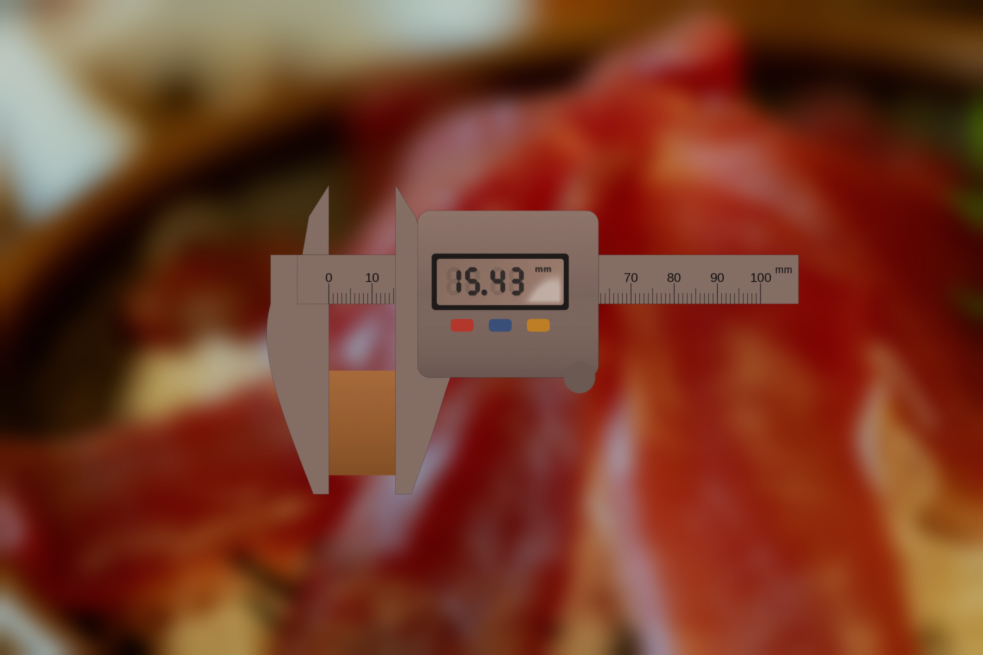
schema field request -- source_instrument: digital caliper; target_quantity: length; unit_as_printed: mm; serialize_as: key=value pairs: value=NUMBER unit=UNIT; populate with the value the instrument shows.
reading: value=15.43 unit=mm
